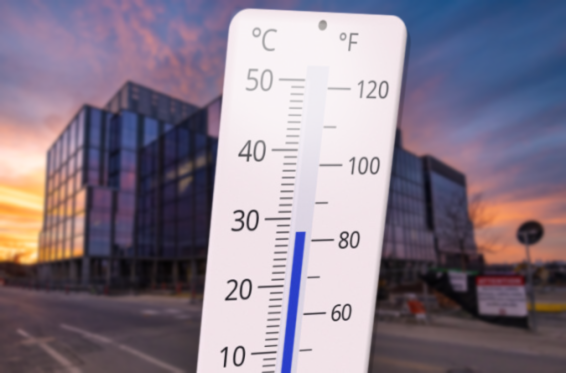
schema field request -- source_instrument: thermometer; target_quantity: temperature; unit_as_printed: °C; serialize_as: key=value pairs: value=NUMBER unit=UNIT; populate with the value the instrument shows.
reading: value=28 unit=°C
